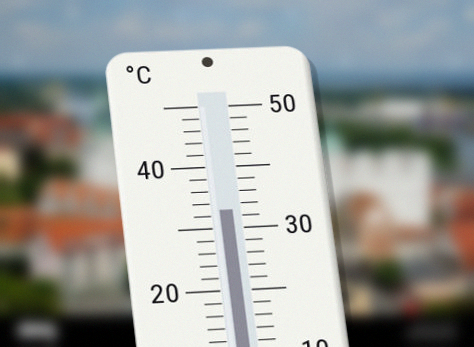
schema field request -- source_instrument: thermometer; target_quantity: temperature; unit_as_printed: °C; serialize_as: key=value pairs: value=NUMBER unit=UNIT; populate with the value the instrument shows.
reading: value=33 unit=°C
